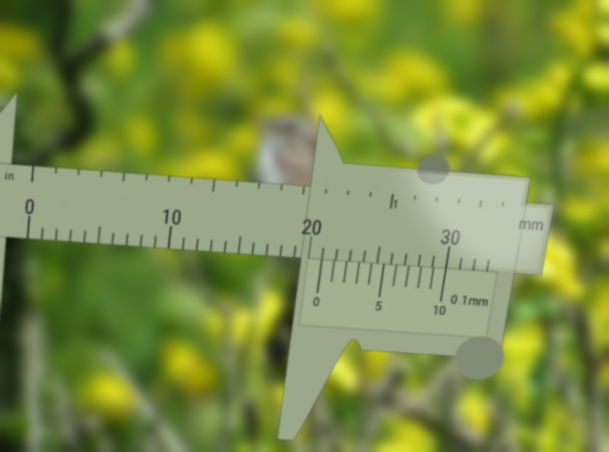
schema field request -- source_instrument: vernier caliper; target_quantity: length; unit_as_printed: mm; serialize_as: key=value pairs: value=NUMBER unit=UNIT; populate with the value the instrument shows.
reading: value=21.0 unit=mm
